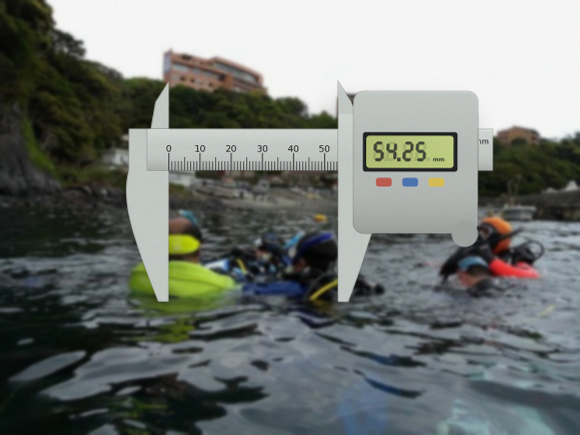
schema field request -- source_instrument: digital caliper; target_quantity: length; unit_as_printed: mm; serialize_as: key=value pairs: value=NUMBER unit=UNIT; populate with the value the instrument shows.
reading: value=54.25 unit=mm
